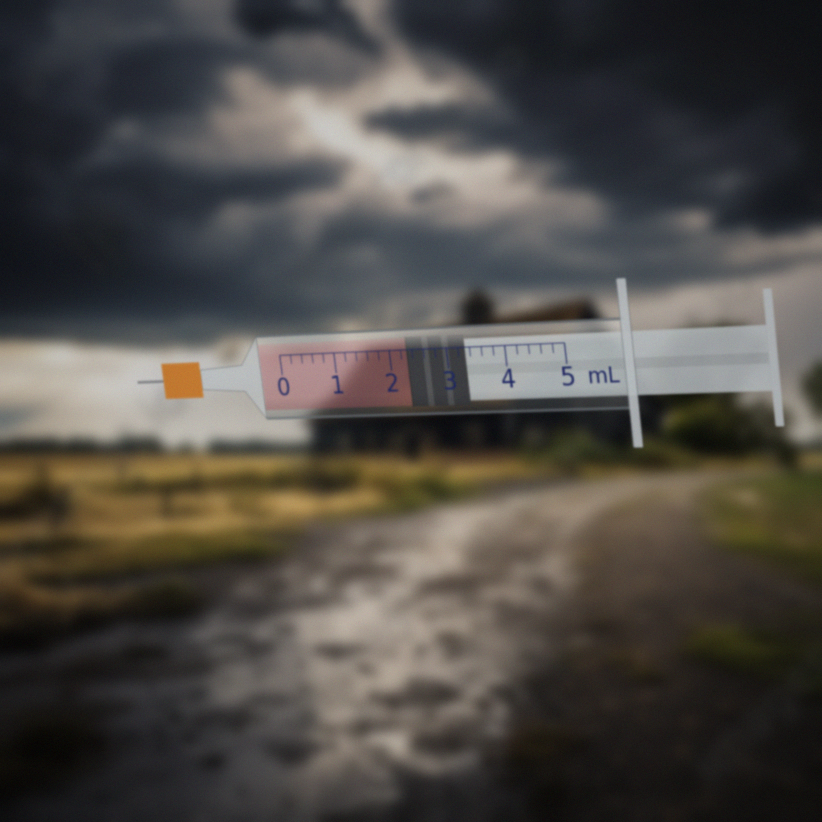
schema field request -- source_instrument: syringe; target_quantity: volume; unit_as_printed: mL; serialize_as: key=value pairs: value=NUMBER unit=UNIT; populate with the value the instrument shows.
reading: value=2.3 unit=mL
